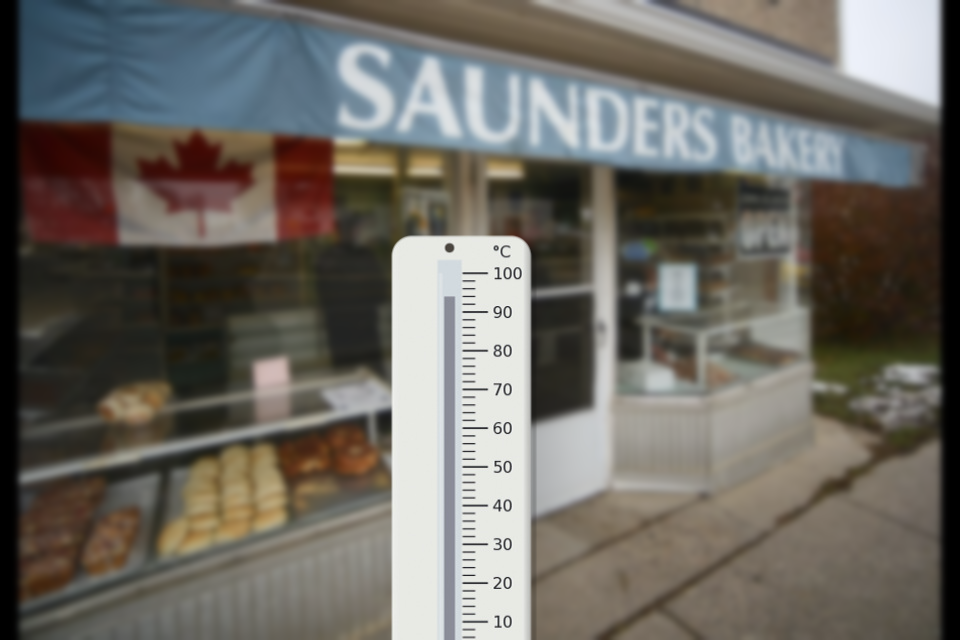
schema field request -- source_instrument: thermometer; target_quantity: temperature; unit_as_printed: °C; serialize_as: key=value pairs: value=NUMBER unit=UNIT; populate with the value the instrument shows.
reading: value=94 unit=°C
